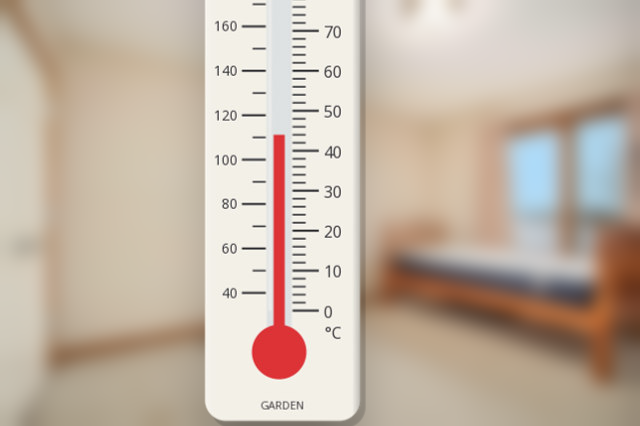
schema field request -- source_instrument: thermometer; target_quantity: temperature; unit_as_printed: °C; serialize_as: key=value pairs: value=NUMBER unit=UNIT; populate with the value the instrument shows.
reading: value=44 unit=°C
